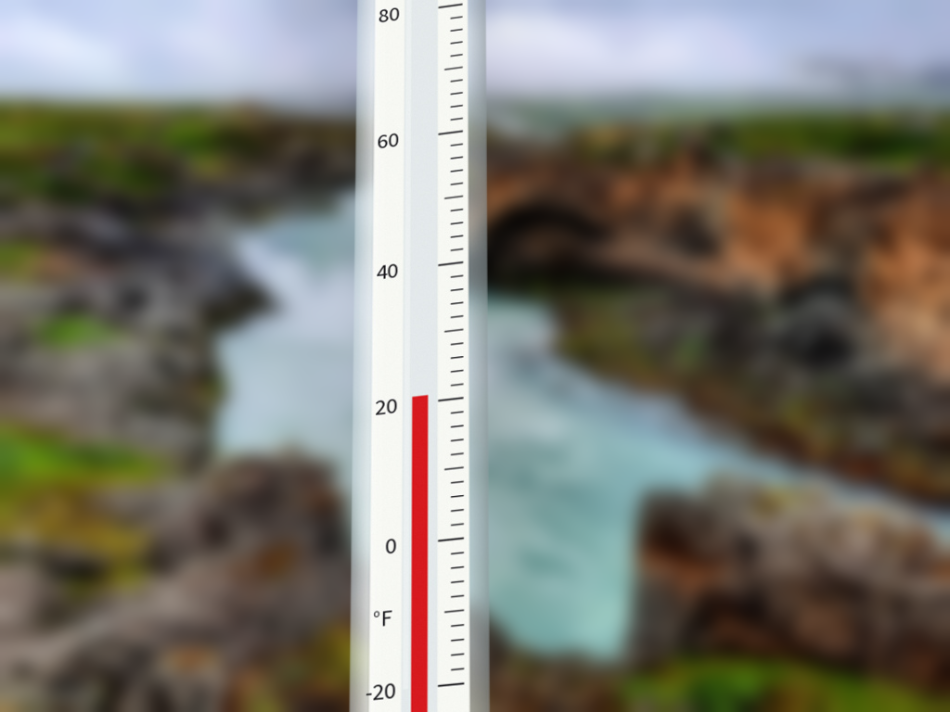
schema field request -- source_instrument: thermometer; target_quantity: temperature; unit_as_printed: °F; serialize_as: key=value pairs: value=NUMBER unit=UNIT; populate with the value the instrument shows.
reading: value=21 unit=°F
